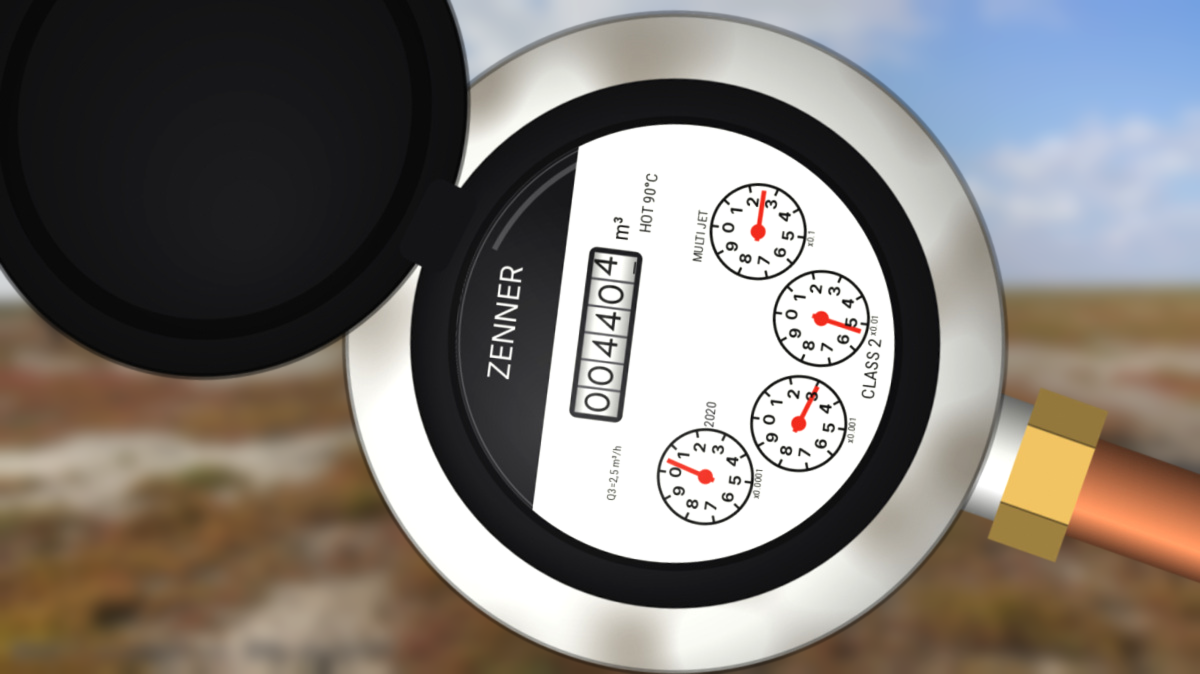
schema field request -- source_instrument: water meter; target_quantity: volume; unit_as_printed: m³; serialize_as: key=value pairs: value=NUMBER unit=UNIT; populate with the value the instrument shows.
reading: value=4404.2530 unit=m³
